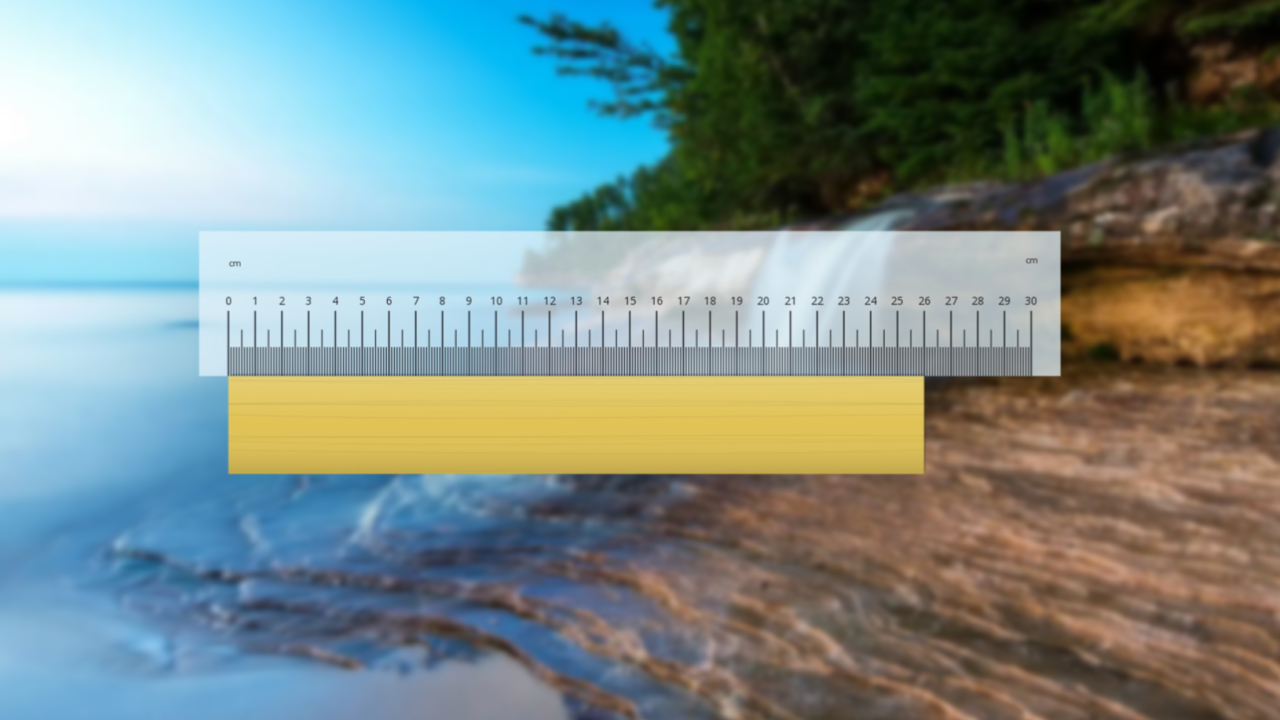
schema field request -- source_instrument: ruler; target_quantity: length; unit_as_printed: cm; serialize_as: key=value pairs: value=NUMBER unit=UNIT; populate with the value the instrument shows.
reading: value=26 unit=cm
